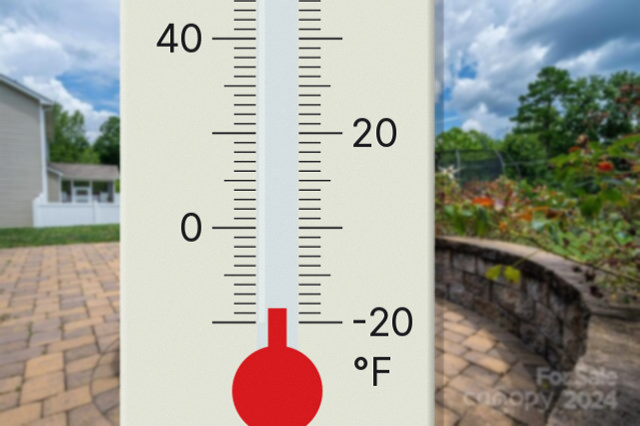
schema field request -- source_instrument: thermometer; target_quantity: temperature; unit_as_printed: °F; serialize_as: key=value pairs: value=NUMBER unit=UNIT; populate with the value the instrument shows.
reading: value=-17 unit=°F
